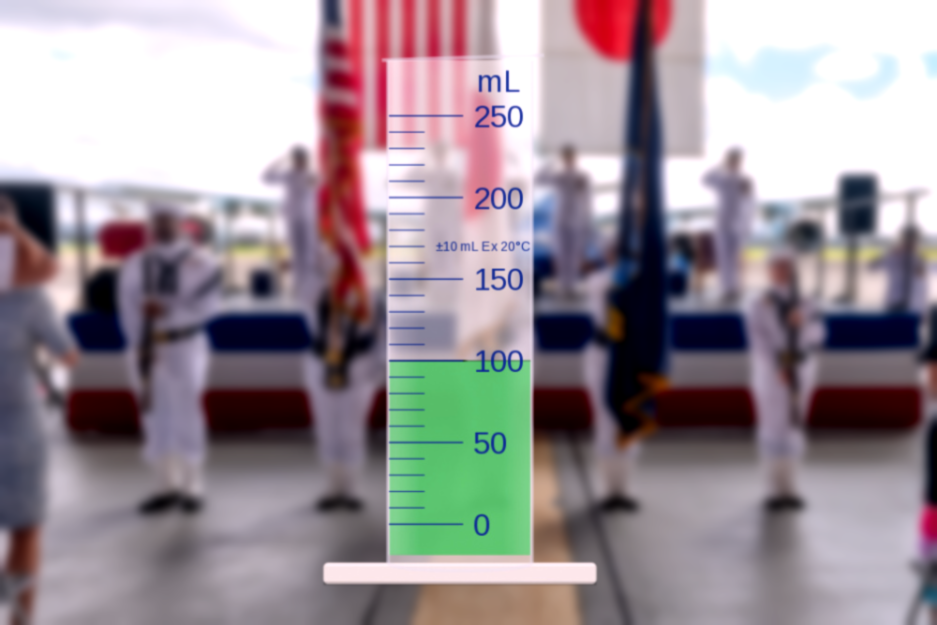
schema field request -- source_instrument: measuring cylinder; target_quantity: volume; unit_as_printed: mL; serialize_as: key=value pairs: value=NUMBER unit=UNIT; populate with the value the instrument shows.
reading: value=100 unit=mL
